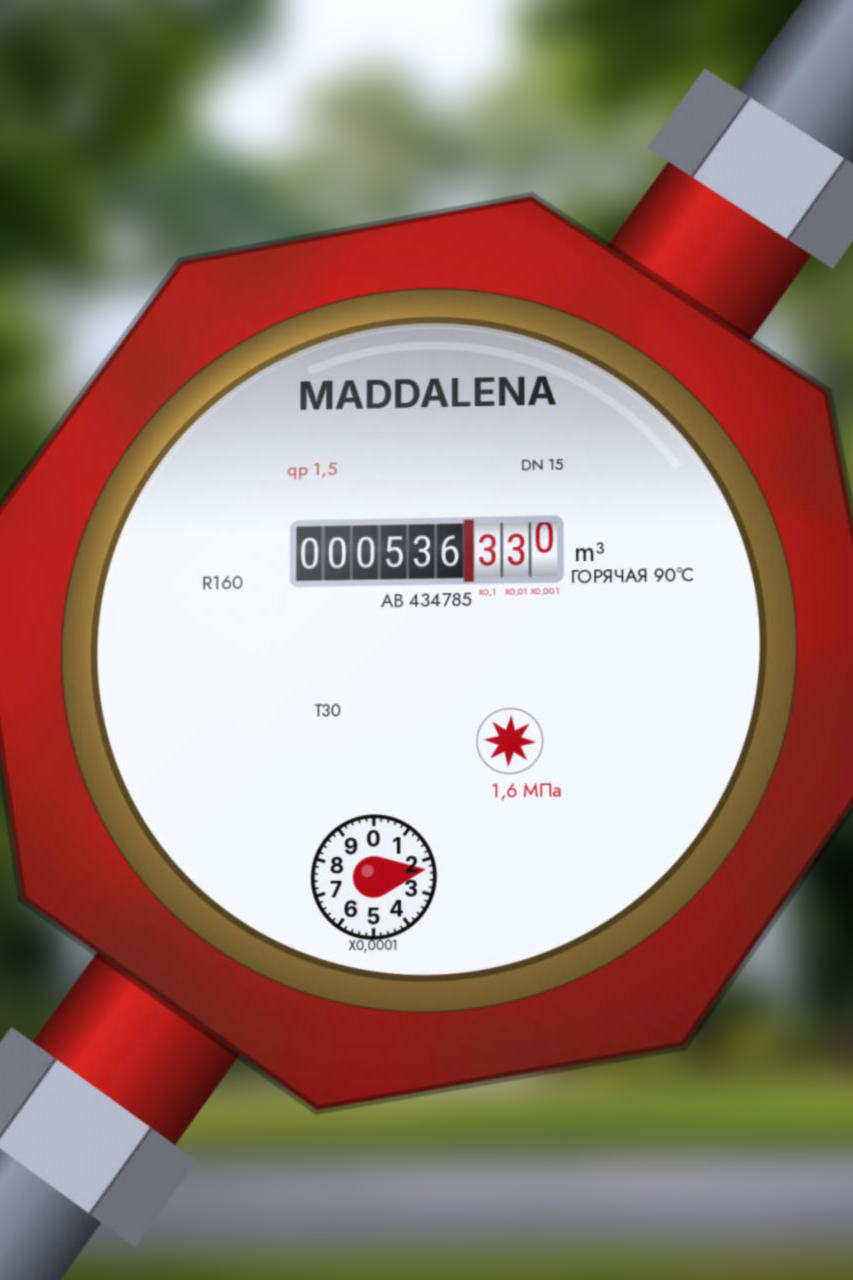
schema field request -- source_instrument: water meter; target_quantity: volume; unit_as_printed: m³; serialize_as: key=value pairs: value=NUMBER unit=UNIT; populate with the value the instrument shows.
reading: value=536.3302 unit=m³
